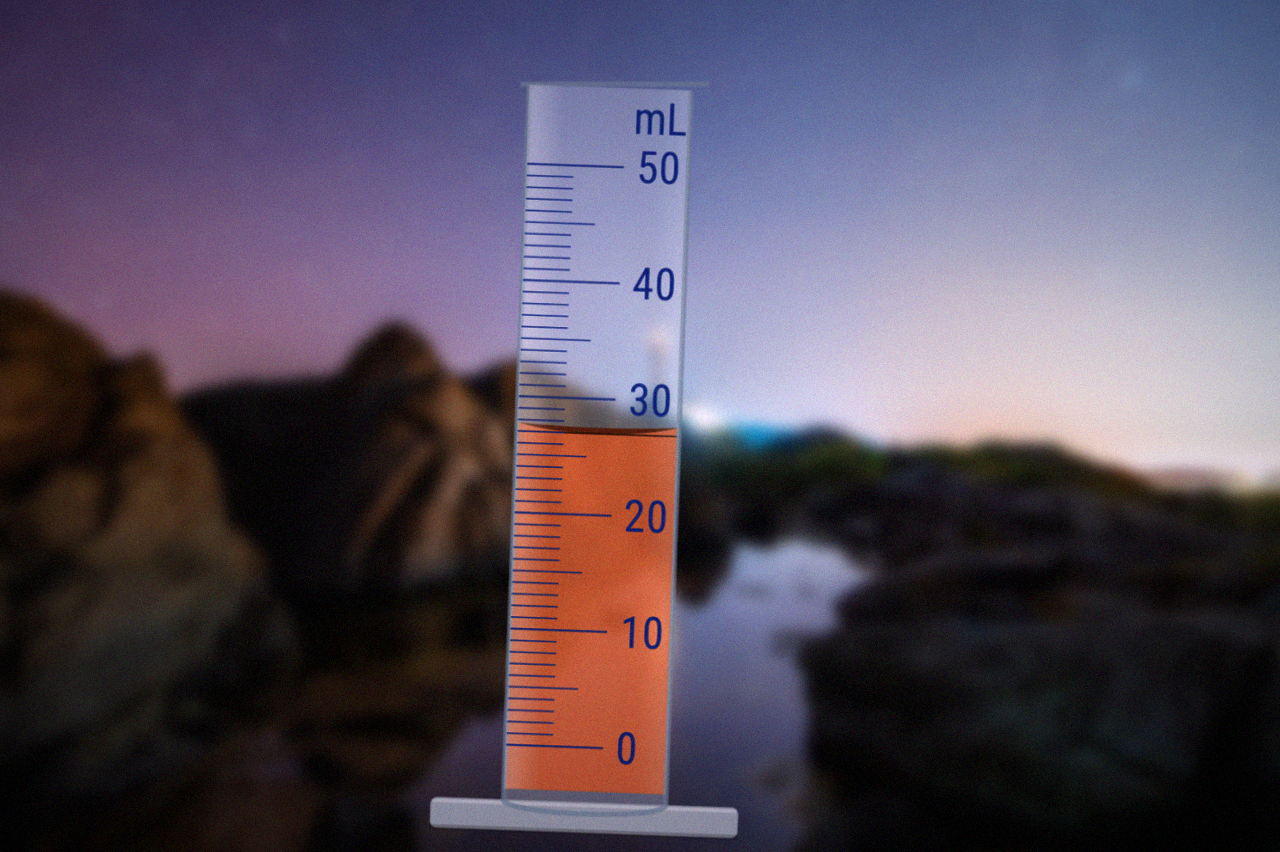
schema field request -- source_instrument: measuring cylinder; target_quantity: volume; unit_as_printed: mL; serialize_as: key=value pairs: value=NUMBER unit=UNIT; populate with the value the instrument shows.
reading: value=27 unit=mL
